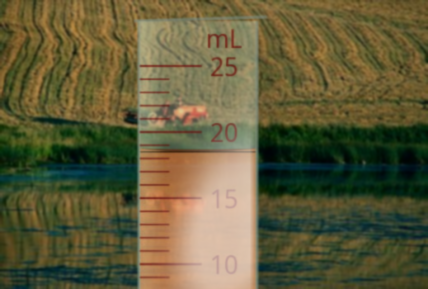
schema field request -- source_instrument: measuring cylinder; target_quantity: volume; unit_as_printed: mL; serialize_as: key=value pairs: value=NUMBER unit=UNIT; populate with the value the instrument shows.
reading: value=18.5 unit=mL
